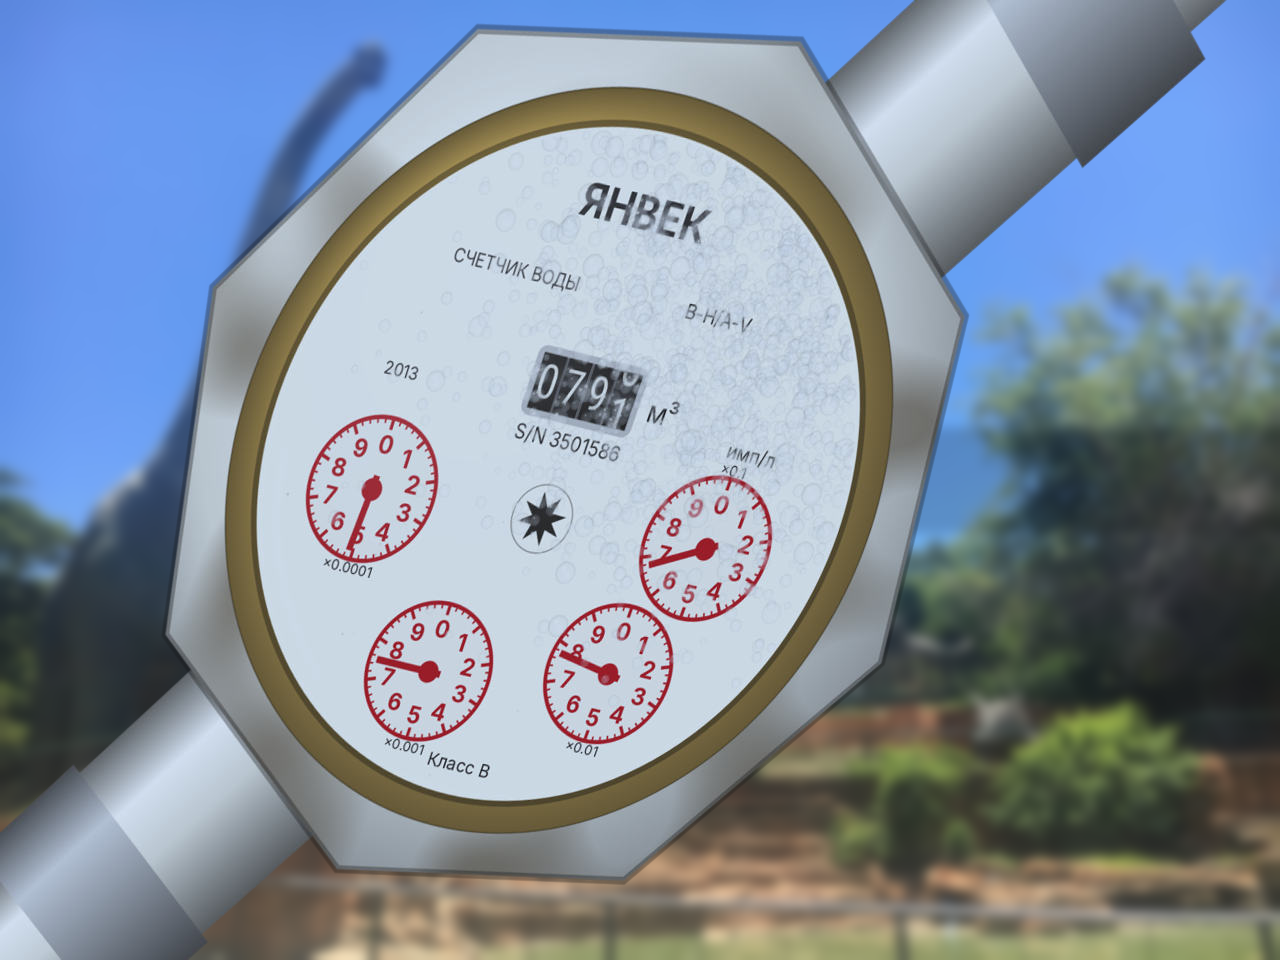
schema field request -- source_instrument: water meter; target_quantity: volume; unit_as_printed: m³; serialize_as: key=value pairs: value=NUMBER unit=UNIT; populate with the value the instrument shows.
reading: value=790.6775 unit=m³
